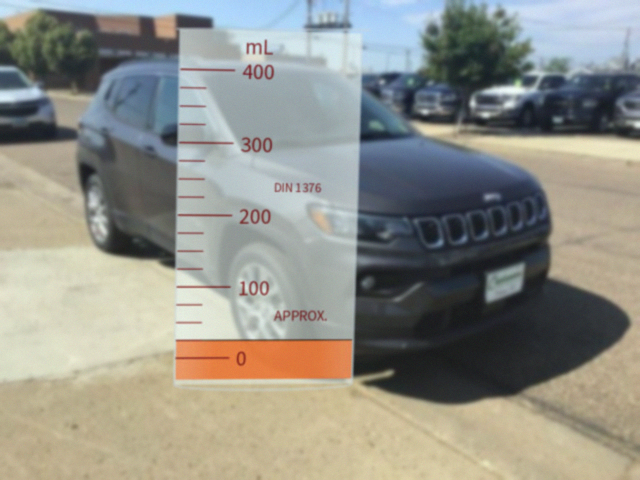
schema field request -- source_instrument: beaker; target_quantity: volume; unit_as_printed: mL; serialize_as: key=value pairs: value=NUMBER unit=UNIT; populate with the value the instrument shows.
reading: value=25 unit=mL
